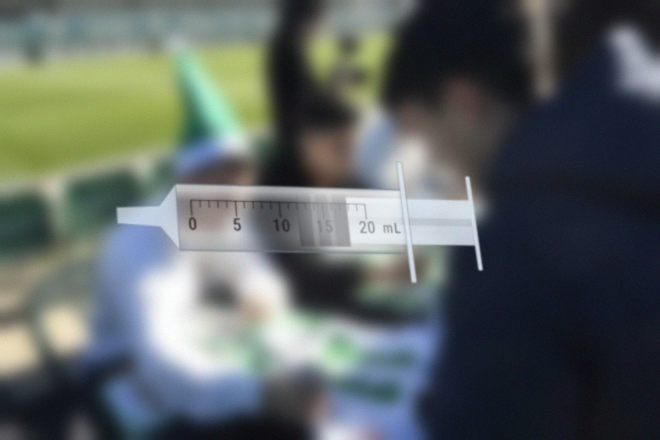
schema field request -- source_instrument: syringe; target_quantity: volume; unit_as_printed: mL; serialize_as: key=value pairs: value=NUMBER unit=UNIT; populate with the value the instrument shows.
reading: value=12 unit=mL
